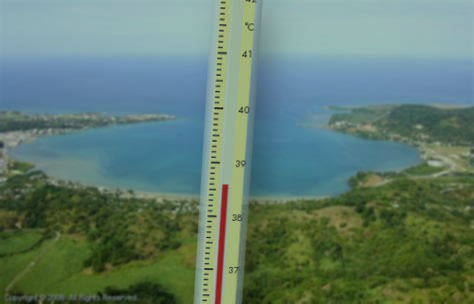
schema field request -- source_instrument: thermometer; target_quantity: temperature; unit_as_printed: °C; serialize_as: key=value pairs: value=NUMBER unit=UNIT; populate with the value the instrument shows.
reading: value=38.6 unit=°C
